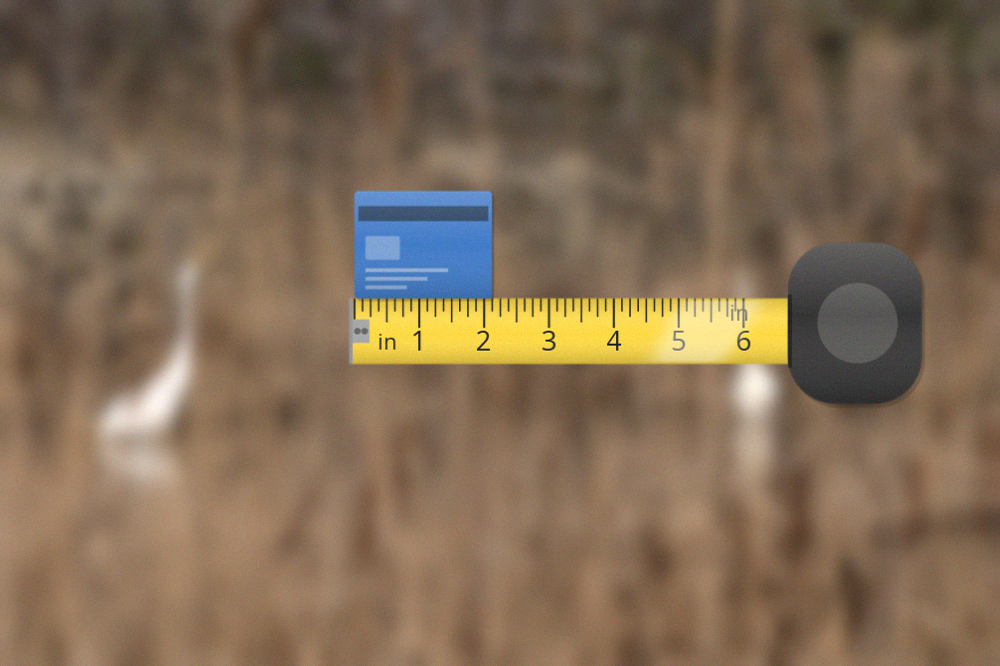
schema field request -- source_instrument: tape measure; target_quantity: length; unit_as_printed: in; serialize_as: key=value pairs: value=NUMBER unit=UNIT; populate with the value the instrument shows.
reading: value=2.125 unit=in
